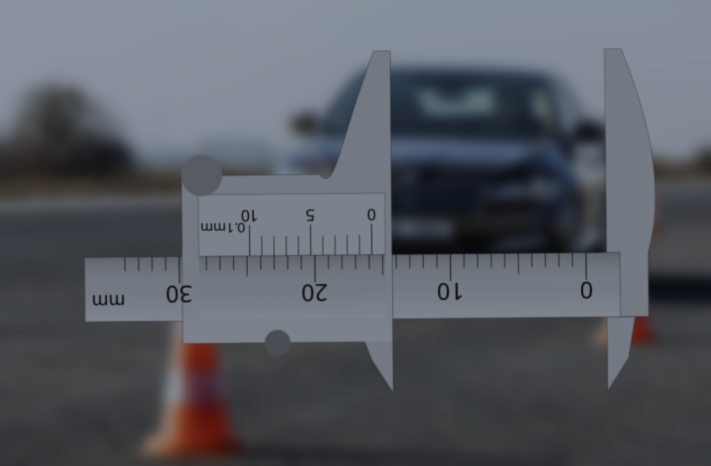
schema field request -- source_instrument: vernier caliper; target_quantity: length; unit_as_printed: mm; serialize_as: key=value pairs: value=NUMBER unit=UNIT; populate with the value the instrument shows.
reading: value=15.8 unit=mm
